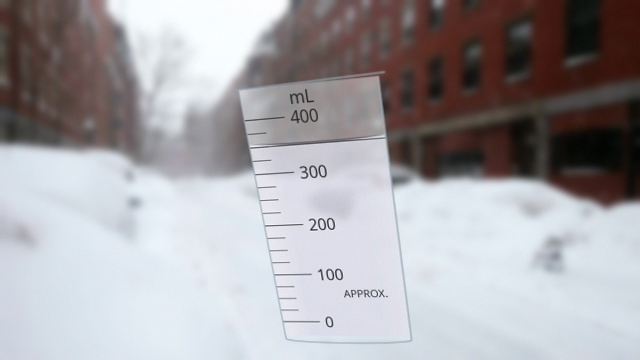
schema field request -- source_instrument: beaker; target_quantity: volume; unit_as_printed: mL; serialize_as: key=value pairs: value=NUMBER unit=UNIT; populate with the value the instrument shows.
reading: value=350 unit=mL
